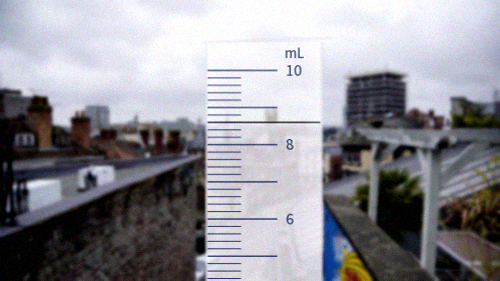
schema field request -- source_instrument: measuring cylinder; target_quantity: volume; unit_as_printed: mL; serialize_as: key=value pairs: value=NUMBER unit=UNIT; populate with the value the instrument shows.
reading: value=8.6 unit=mL
